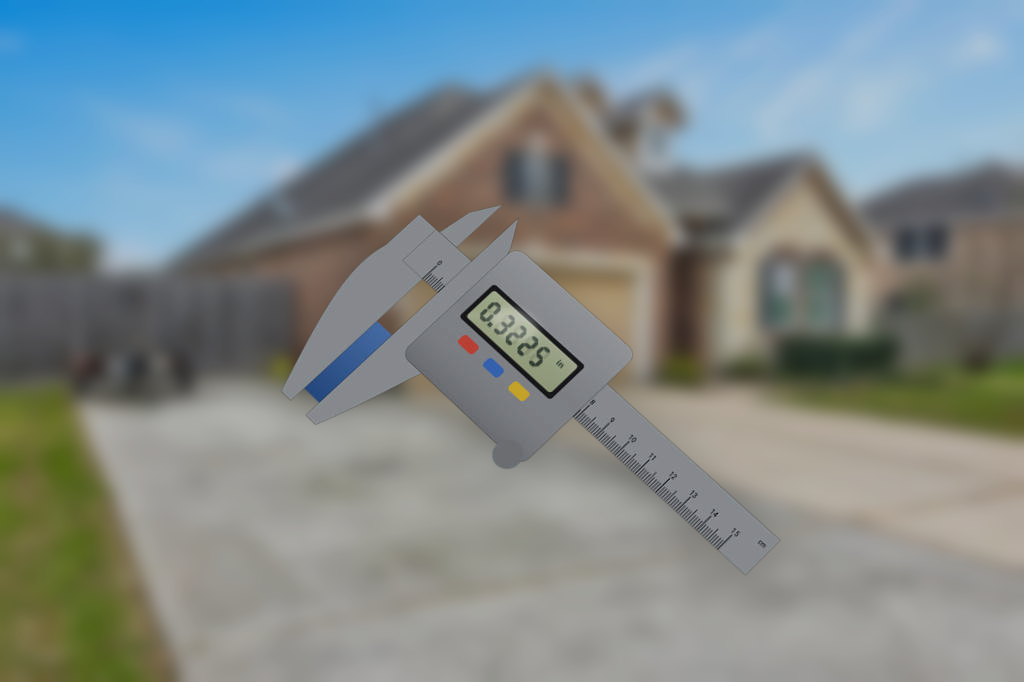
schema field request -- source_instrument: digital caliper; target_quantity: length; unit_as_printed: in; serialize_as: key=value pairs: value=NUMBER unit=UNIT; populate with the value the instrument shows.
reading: value=0.3225 unit=in
